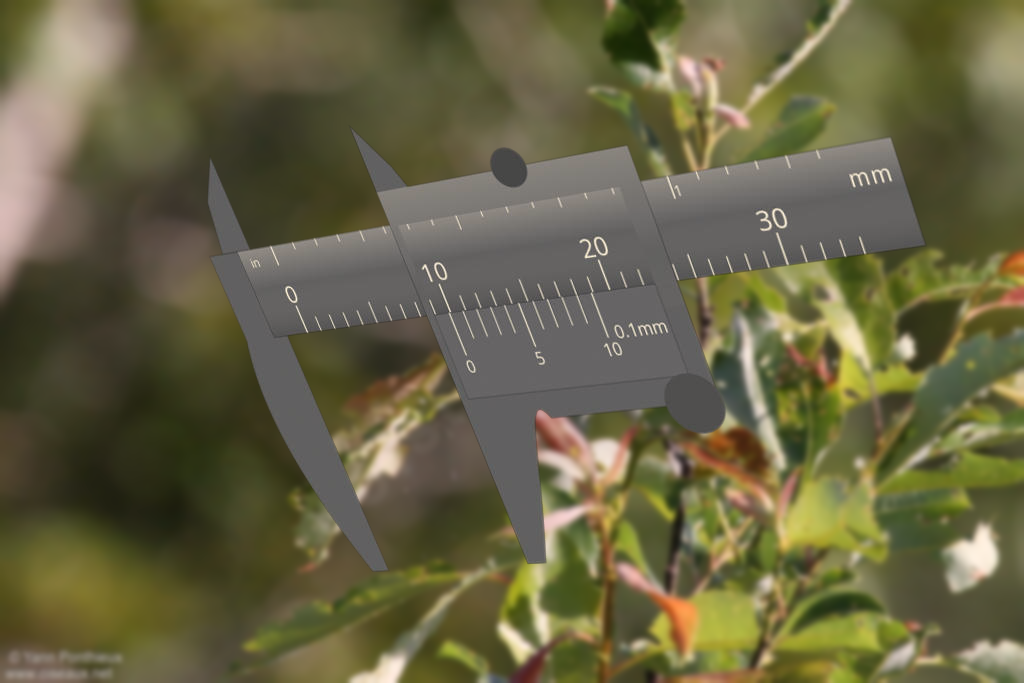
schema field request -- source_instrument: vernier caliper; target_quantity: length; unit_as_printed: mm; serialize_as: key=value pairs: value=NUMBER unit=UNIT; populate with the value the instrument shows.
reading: value=9.9 unit=mm
